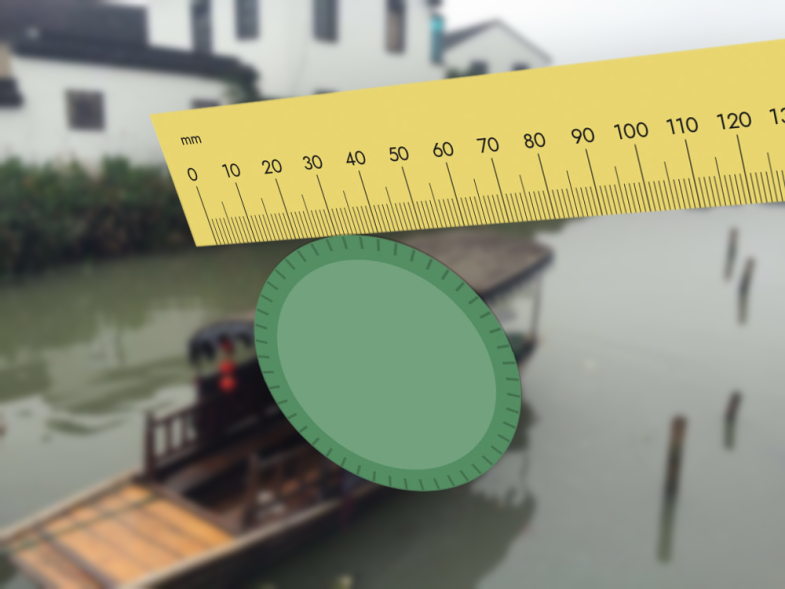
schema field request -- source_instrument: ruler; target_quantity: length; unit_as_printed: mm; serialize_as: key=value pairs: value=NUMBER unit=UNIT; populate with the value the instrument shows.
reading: value=63 unit=mm
